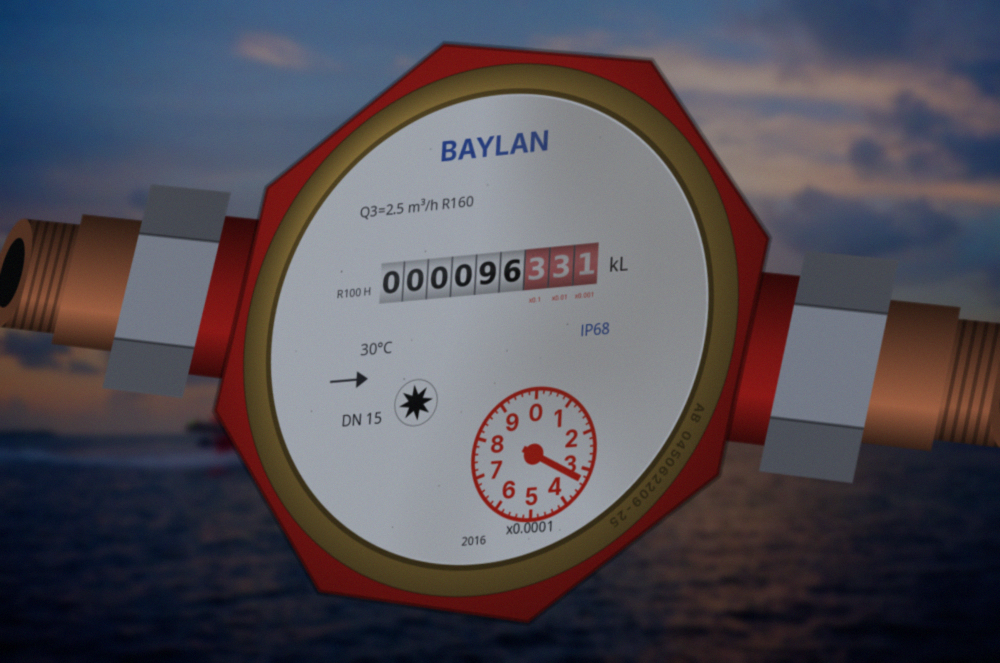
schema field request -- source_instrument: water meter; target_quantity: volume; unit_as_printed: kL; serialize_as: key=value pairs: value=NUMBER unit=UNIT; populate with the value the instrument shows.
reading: value=96.3313 unit=kL
